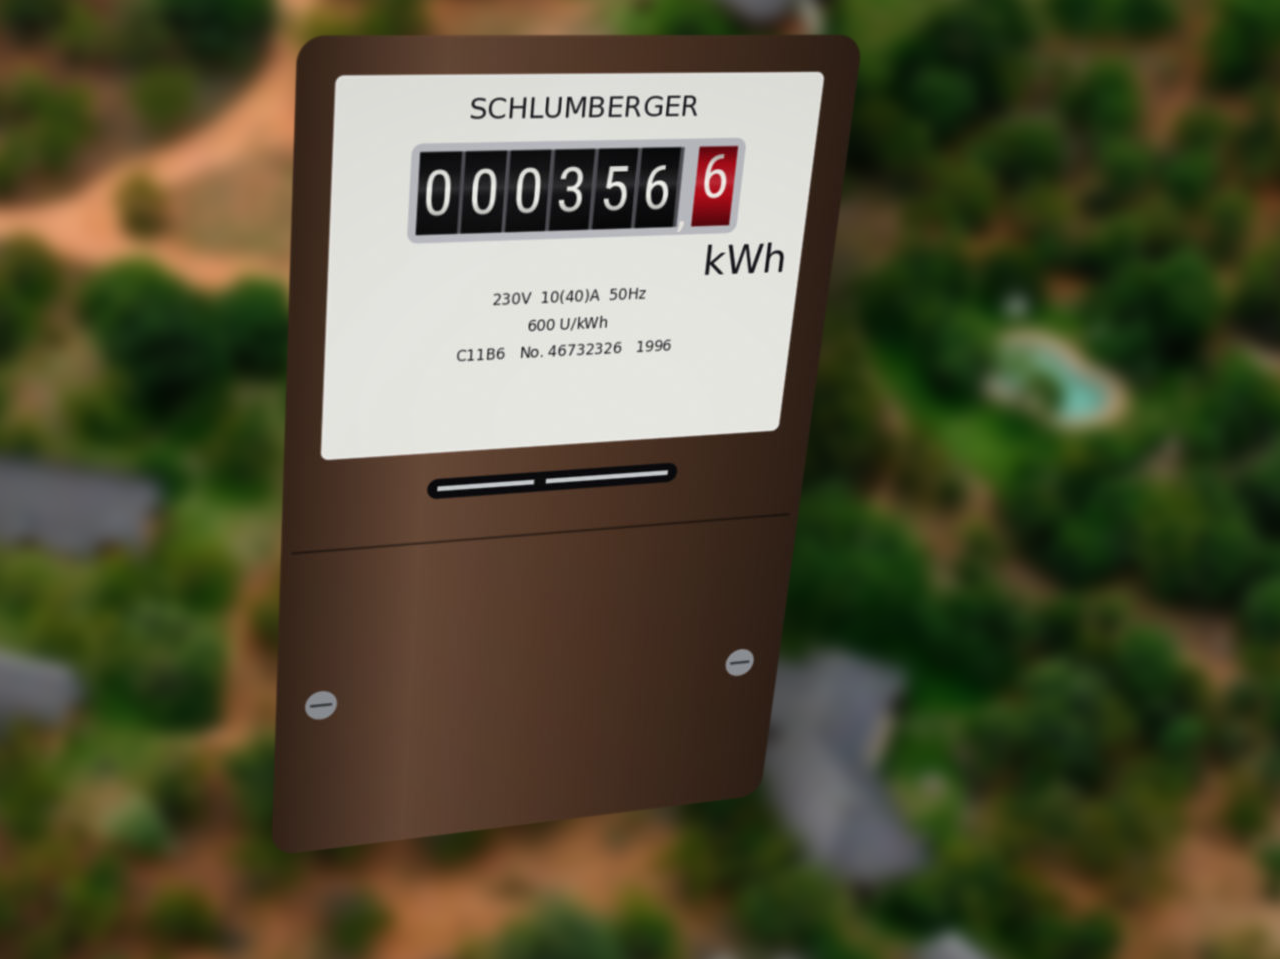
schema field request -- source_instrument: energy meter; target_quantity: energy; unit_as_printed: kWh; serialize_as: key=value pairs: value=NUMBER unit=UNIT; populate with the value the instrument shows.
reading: value=356.6 unit=kWh
